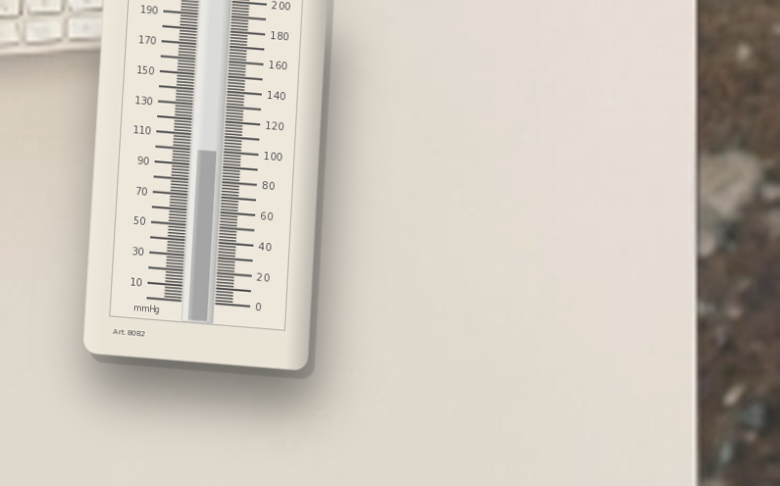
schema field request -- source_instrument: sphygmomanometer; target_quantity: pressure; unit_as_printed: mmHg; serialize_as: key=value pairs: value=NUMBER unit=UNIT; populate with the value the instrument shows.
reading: value=100 unit=mmHg
